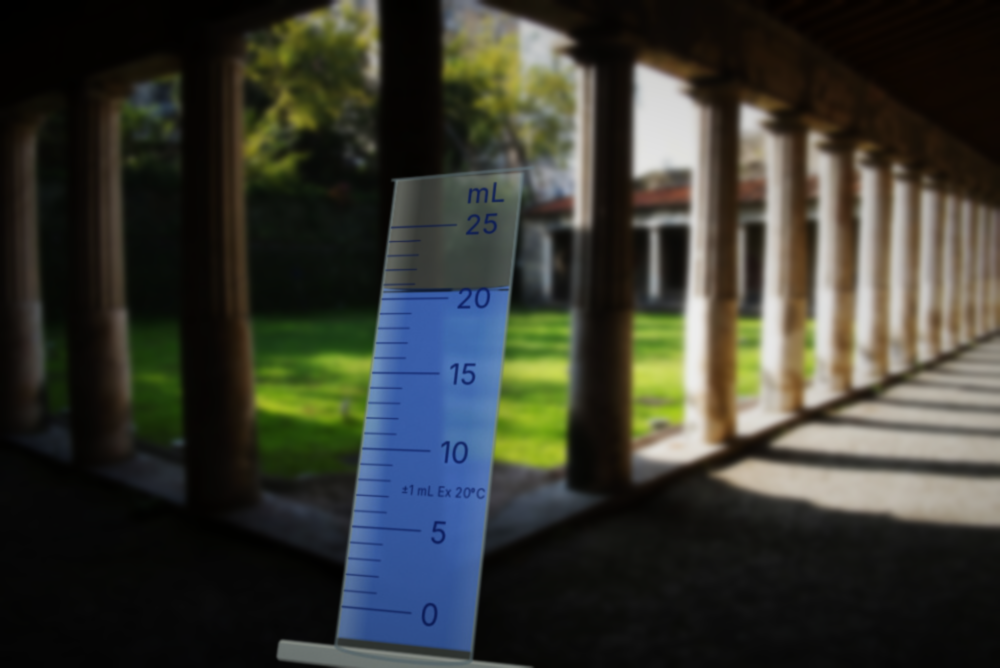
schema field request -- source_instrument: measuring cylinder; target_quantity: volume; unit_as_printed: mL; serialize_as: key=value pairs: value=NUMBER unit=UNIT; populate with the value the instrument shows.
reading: value=20.5 unit=mL
